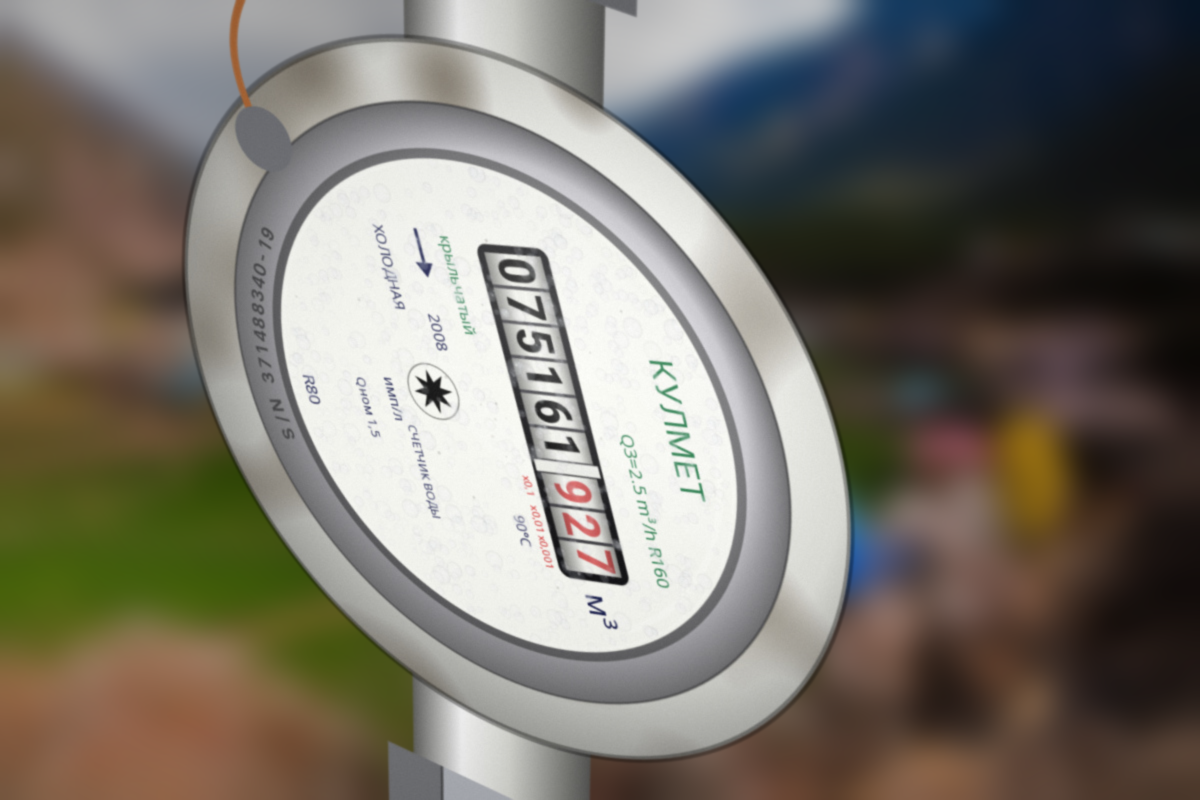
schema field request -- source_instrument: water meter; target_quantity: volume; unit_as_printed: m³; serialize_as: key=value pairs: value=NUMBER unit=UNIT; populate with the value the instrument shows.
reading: value=75161.927 unit=m³
